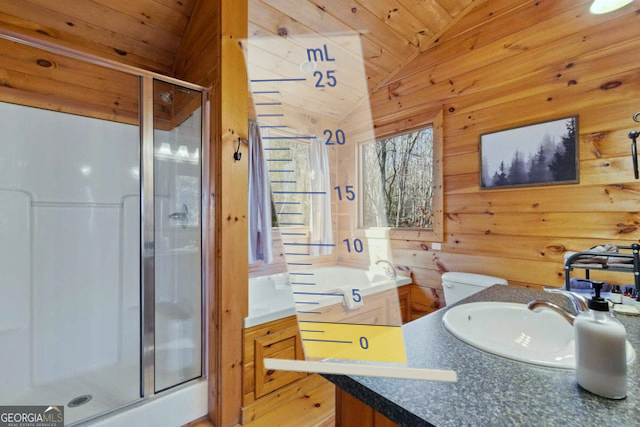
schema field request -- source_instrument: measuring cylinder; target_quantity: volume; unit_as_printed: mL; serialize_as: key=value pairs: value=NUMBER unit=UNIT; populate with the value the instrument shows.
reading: value=2 unit=mL
